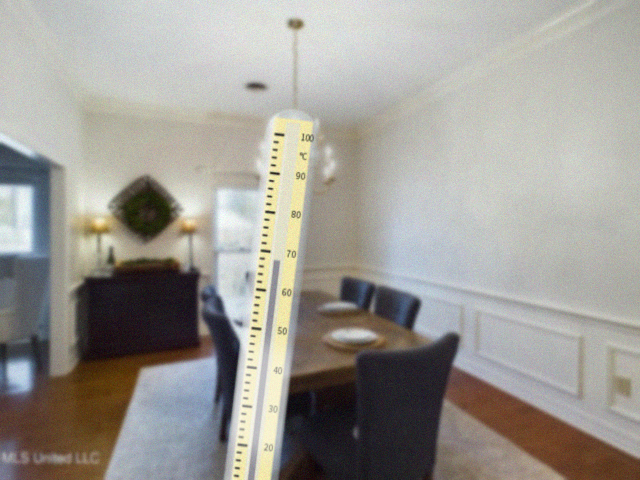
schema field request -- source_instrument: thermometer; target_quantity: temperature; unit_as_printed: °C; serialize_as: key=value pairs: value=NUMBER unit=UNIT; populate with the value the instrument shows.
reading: value=68 unit=°C
